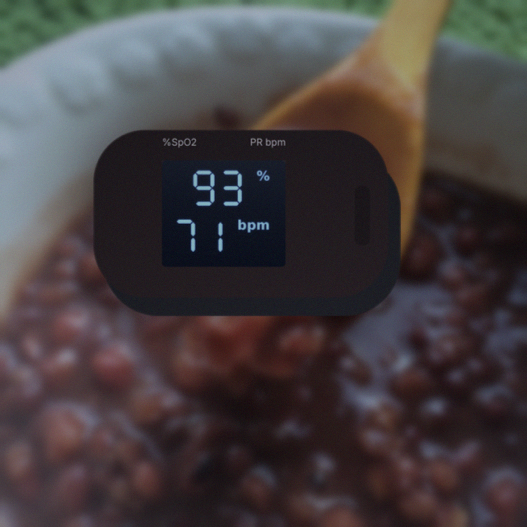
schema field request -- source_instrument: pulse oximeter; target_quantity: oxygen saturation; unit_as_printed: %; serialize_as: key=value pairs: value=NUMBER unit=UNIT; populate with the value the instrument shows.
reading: value=93 unit=%
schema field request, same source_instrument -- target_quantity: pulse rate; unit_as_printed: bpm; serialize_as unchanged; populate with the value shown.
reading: value=71 unit=bpm
